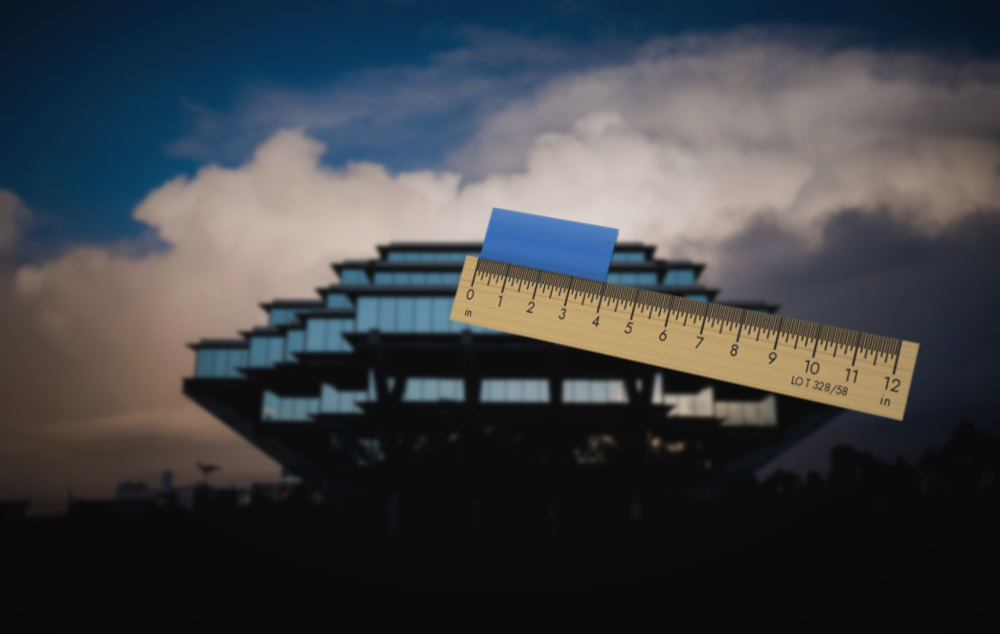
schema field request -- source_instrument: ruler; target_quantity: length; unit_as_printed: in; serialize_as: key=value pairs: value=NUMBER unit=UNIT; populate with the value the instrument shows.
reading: value=4 unit=in
